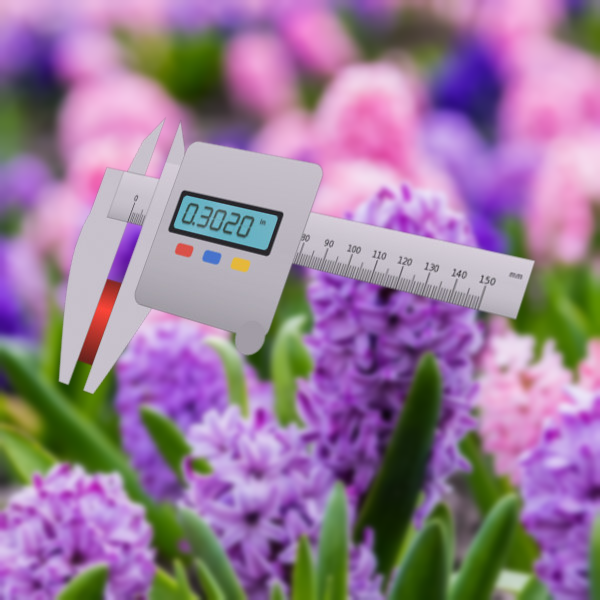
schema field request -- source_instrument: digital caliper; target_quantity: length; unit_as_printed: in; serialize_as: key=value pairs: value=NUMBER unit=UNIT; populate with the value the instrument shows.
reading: value=0.3020 unit=in
